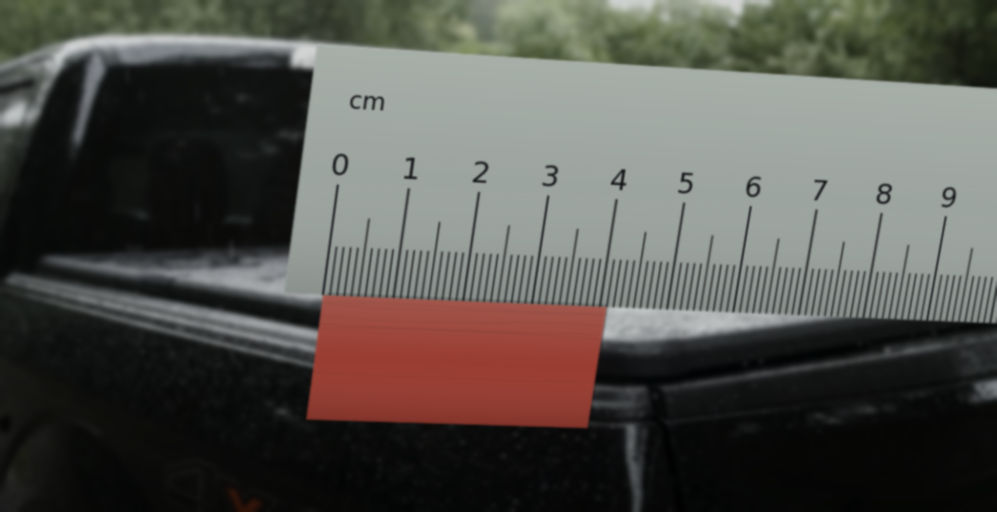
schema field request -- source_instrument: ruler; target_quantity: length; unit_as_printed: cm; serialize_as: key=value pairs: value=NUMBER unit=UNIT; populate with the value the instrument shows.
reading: value=4.1 unit=cm
